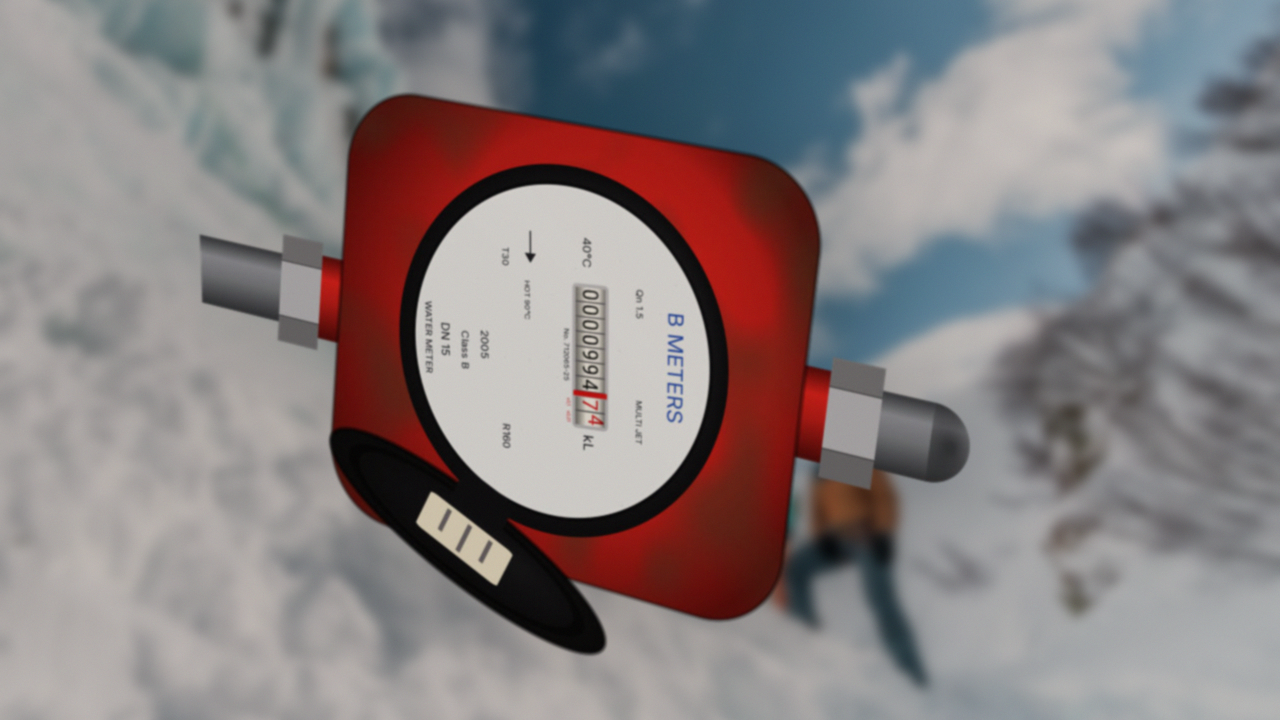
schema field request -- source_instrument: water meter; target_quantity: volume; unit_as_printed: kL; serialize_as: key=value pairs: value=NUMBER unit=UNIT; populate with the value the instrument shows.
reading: value=994.74 unit=kL
